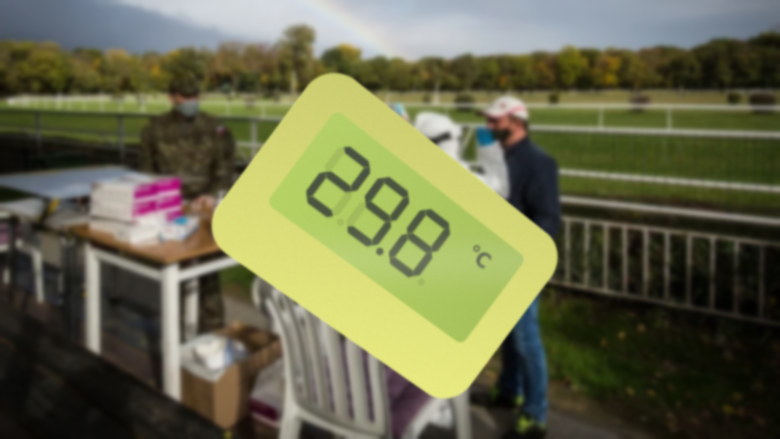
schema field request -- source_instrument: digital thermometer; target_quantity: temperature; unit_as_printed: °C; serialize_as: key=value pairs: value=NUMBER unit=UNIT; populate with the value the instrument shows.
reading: value=29.8 unit=°C
